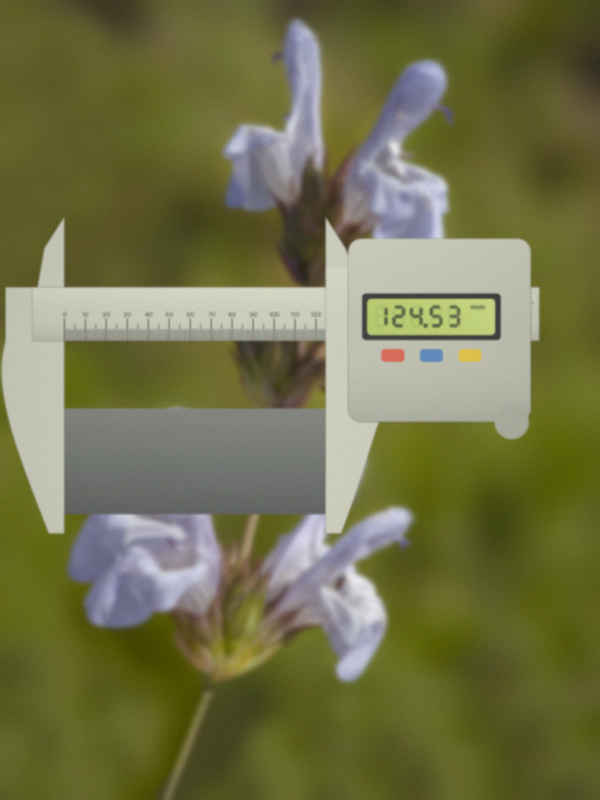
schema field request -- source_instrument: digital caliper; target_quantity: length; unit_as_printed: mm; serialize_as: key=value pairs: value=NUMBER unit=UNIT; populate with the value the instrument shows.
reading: value=124.53 unit=mm
